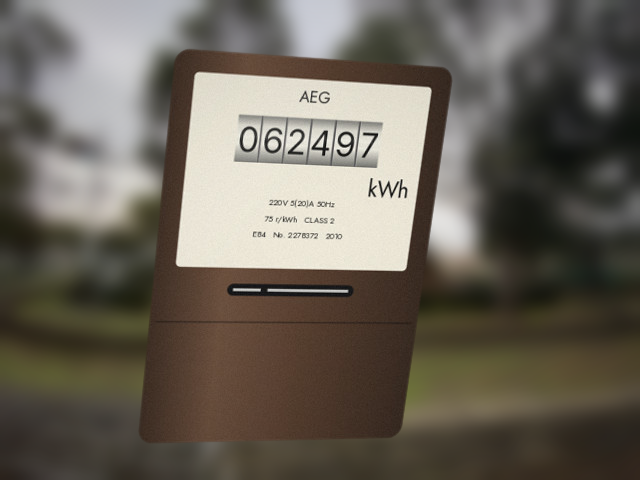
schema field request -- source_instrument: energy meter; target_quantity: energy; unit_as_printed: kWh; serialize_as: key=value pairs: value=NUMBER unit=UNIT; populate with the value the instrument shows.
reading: value=62497 unit=kWh
